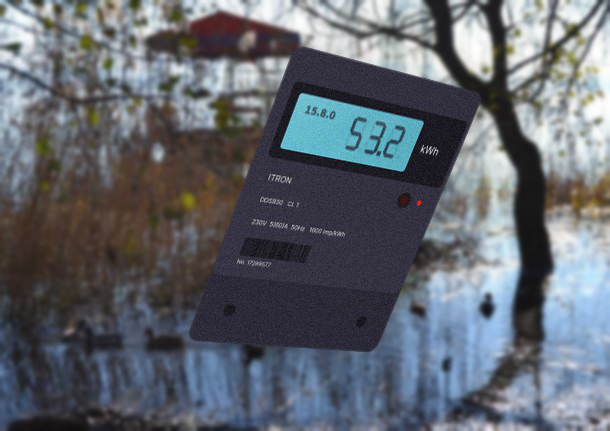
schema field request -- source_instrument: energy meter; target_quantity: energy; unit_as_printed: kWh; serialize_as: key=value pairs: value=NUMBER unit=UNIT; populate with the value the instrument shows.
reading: value=53.2 unit=kWh
